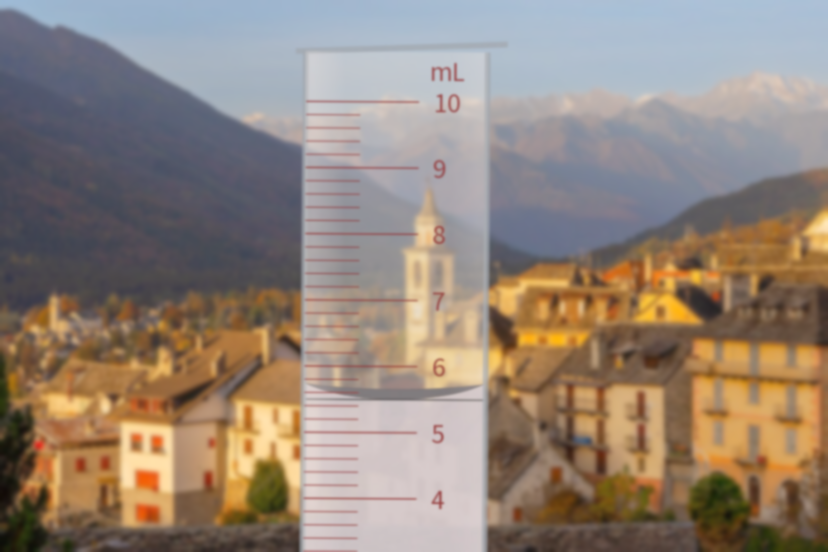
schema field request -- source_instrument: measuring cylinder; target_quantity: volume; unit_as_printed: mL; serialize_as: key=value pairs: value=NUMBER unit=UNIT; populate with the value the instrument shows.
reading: value=5.5 unit=mL
